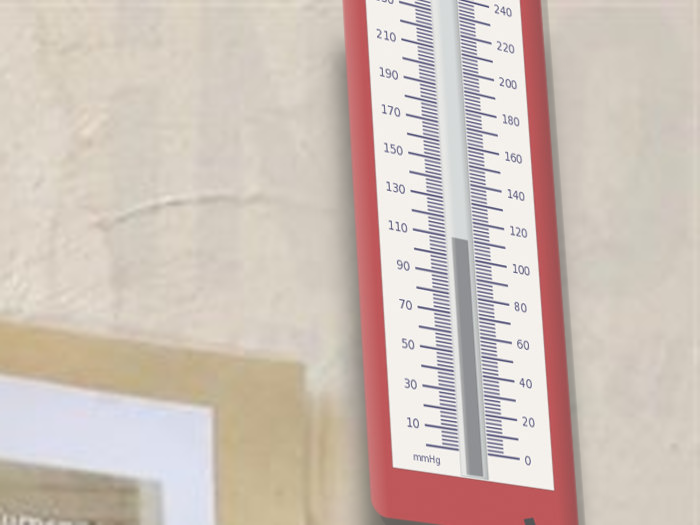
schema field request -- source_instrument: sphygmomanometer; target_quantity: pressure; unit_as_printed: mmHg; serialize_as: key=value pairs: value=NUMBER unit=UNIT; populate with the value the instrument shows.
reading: value=110 unit=mmHg
